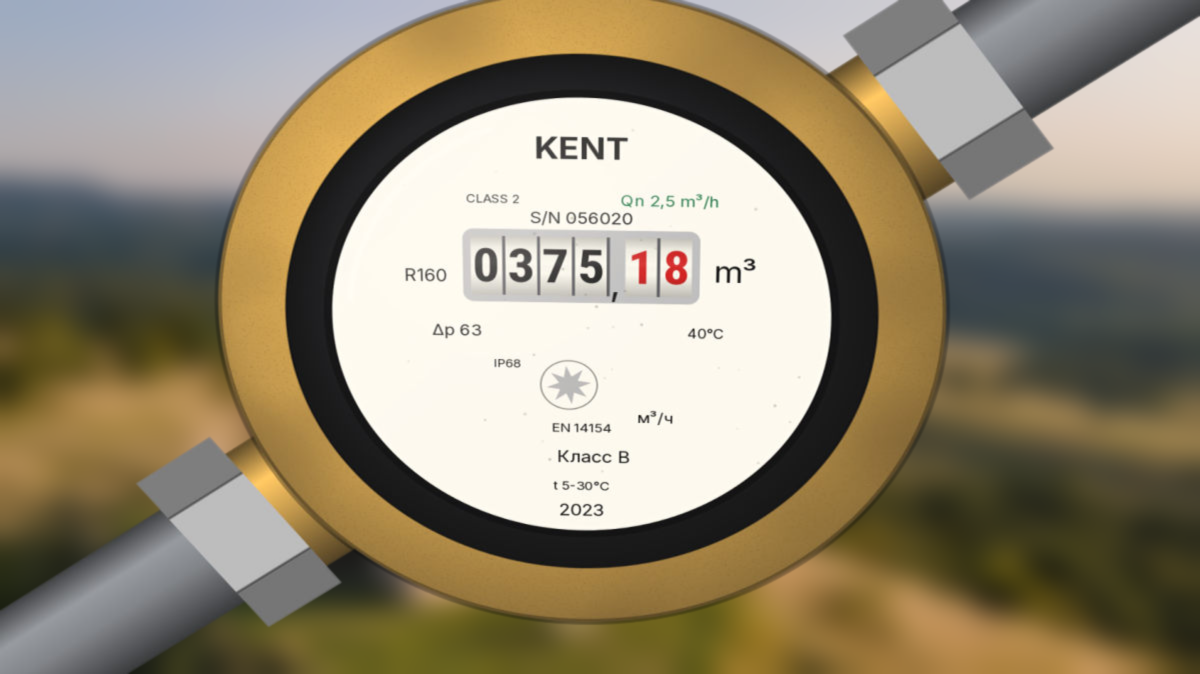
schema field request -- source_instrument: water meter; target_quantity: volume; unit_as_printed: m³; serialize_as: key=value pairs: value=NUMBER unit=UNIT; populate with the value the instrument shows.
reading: value=375.18 unit=m³
